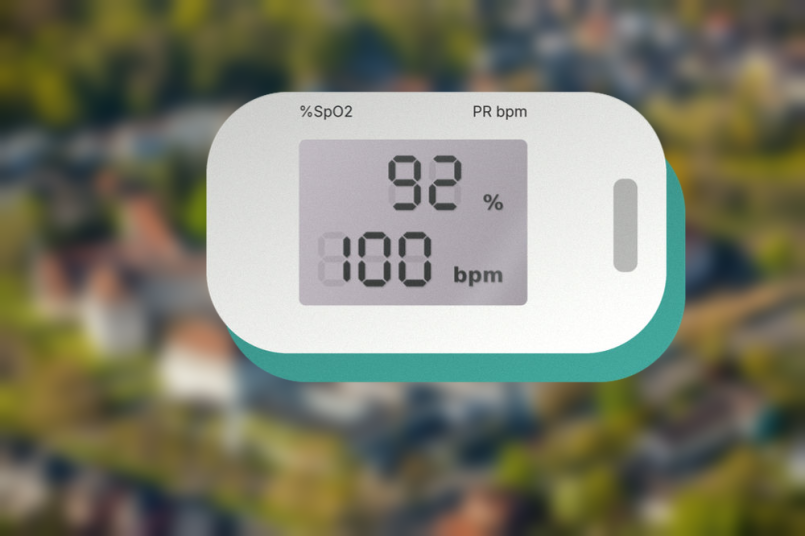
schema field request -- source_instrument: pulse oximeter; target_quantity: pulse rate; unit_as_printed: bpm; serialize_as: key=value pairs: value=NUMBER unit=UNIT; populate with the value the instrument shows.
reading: value=100 unit=bpm
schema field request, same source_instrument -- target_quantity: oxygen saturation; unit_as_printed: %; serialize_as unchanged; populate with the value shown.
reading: value=92 unit=%
